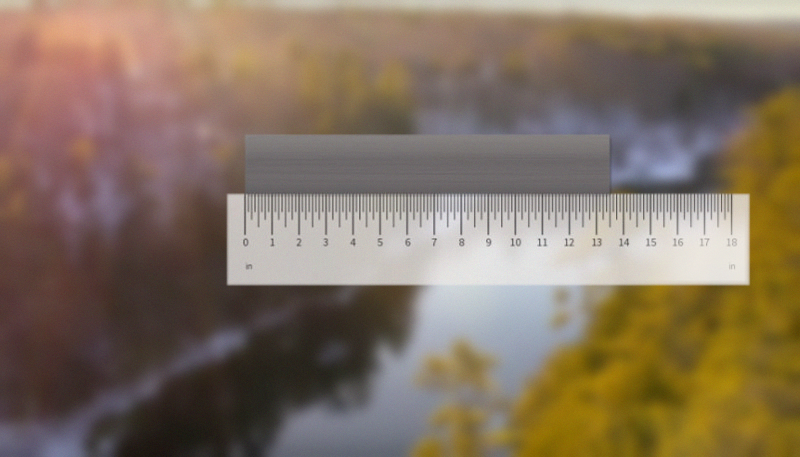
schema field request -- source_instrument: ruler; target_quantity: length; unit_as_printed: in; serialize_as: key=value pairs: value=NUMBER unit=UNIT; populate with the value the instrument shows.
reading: value=13.5 unit=in
